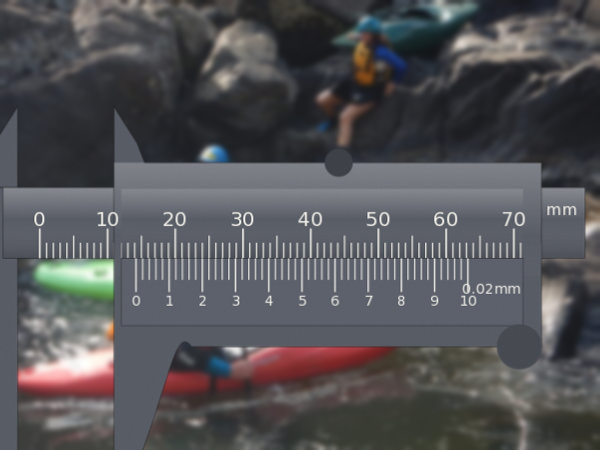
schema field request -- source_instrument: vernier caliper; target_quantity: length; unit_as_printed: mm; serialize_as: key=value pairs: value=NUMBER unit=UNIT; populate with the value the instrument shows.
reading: value=14.2 unit=mm
